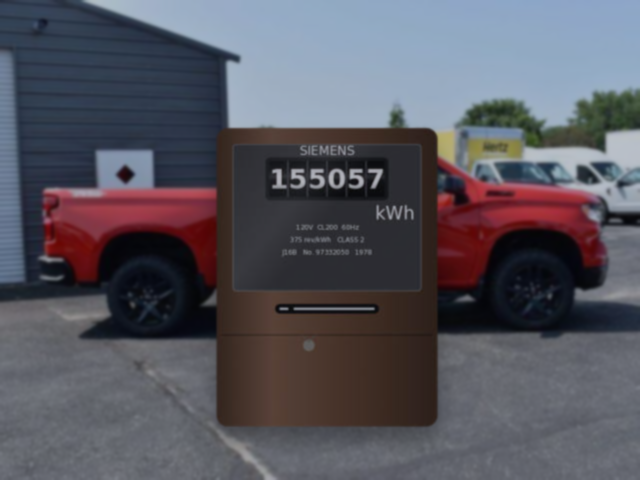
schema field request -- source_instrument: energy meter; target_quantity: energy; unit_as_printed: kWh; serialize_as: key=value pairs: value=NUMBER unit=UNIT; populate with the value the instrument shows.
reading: value=155057 unit=kWh
